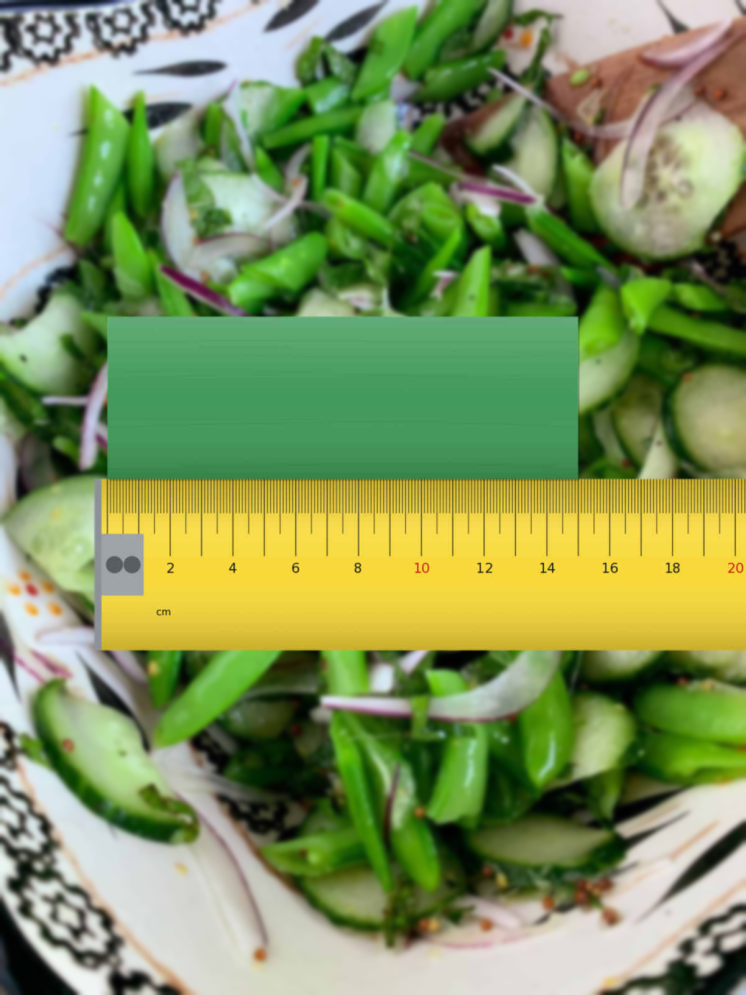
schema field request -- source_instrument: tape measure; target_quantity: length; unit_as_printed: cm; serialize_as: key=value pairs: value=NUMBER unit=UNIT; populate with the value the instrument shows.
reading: value=15 unit=cm
